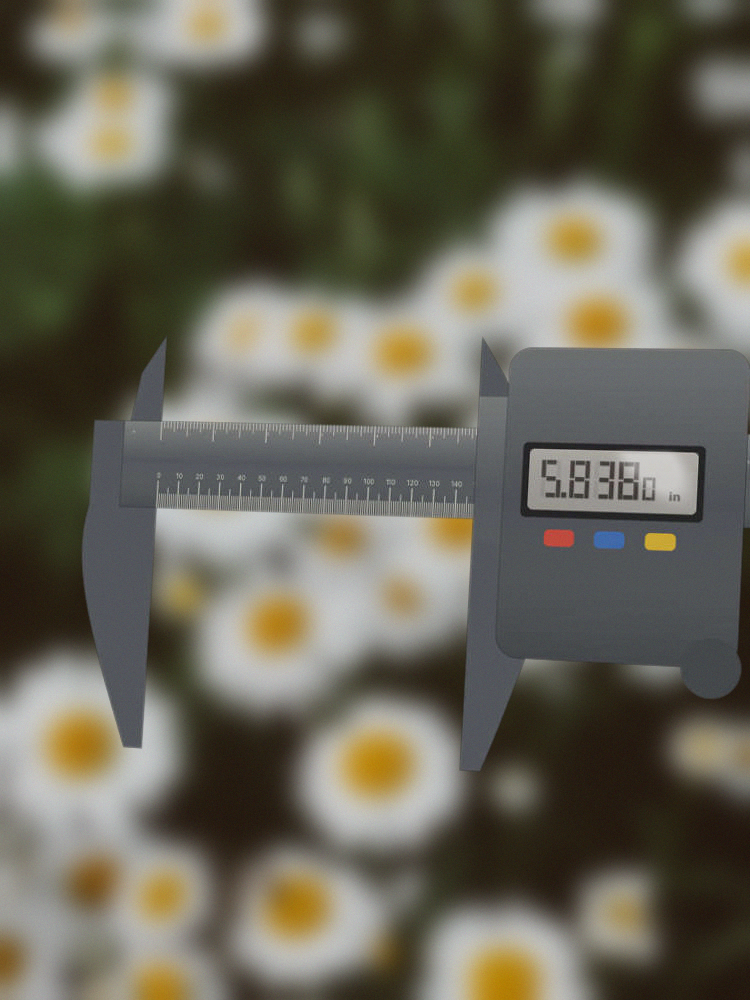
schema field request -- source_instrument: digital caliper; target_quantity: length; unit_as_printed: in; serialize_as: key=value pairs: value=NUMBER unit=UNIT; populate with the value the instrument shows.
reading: value=5.8380 unit=in
